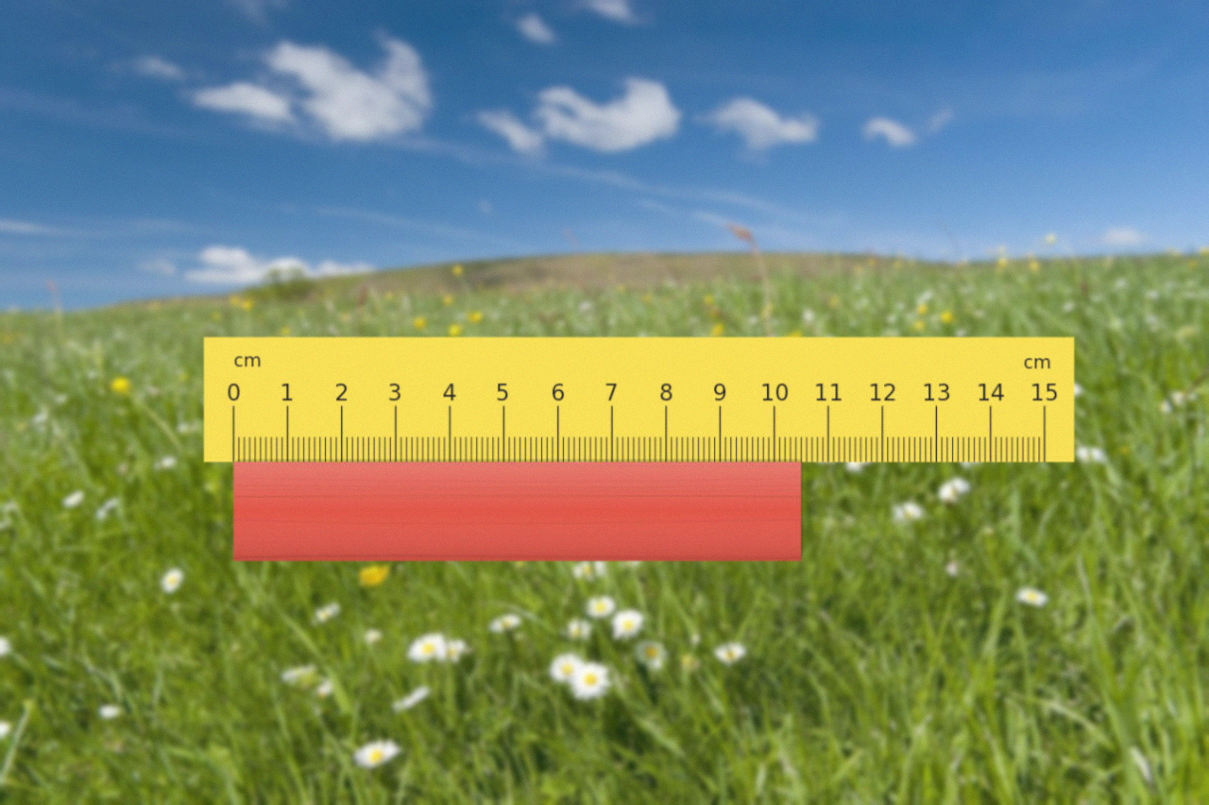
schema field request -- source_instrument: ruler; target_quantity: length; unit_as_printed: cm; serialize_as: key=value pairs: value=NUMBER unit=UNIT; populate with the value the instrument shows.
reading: value=10.5 unit=cm
